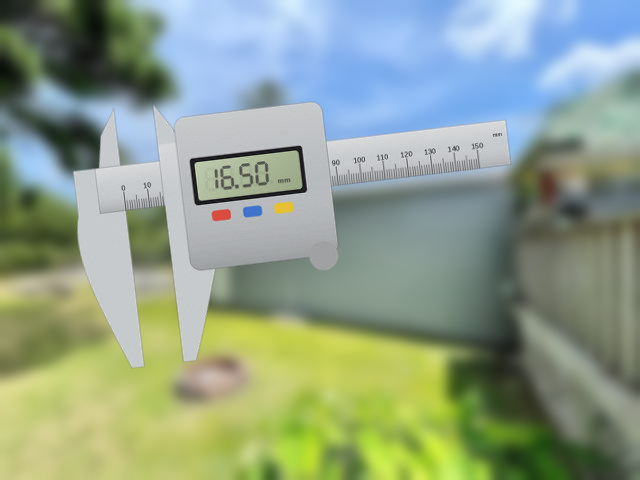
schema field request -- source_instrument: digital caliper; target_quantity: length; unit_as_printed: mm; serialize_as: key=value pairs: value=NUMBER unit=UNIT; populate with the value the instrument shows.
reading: value=16.50 unit=mm
